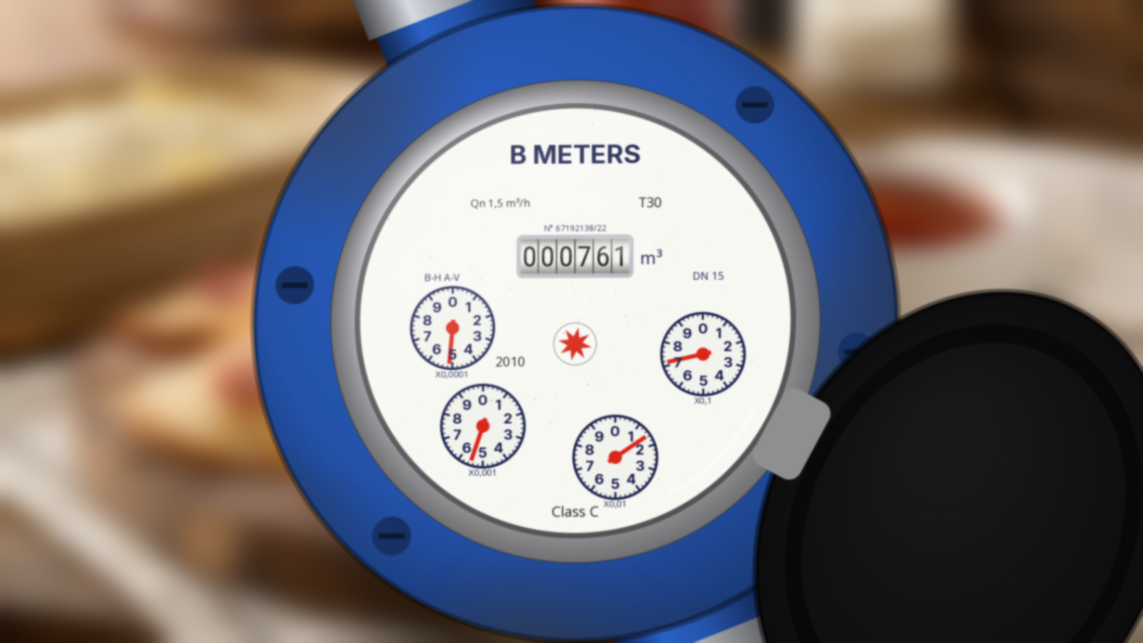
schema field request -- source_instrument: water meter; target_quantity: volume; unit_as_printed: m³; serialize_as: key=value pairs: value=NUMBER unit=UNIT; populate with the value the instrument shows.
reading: value=761.7155 unit=m³
